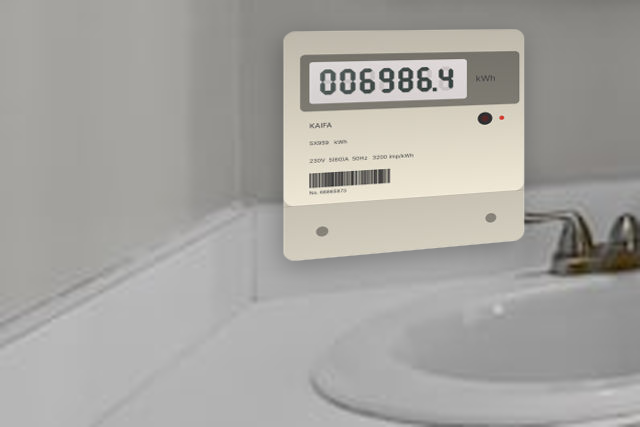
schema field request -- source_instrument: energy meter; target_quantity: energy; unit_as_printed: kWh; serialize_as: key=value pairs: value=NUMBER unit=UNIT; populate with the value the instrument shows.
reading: value=6986.4 unit=kWh
